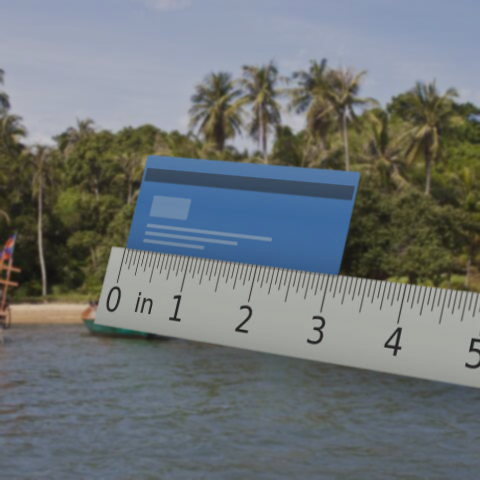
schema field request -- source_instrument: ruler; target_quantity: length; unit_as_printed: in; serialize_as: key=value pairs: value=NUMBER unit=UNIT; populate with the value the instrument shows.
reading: value=3.125 unit=in
